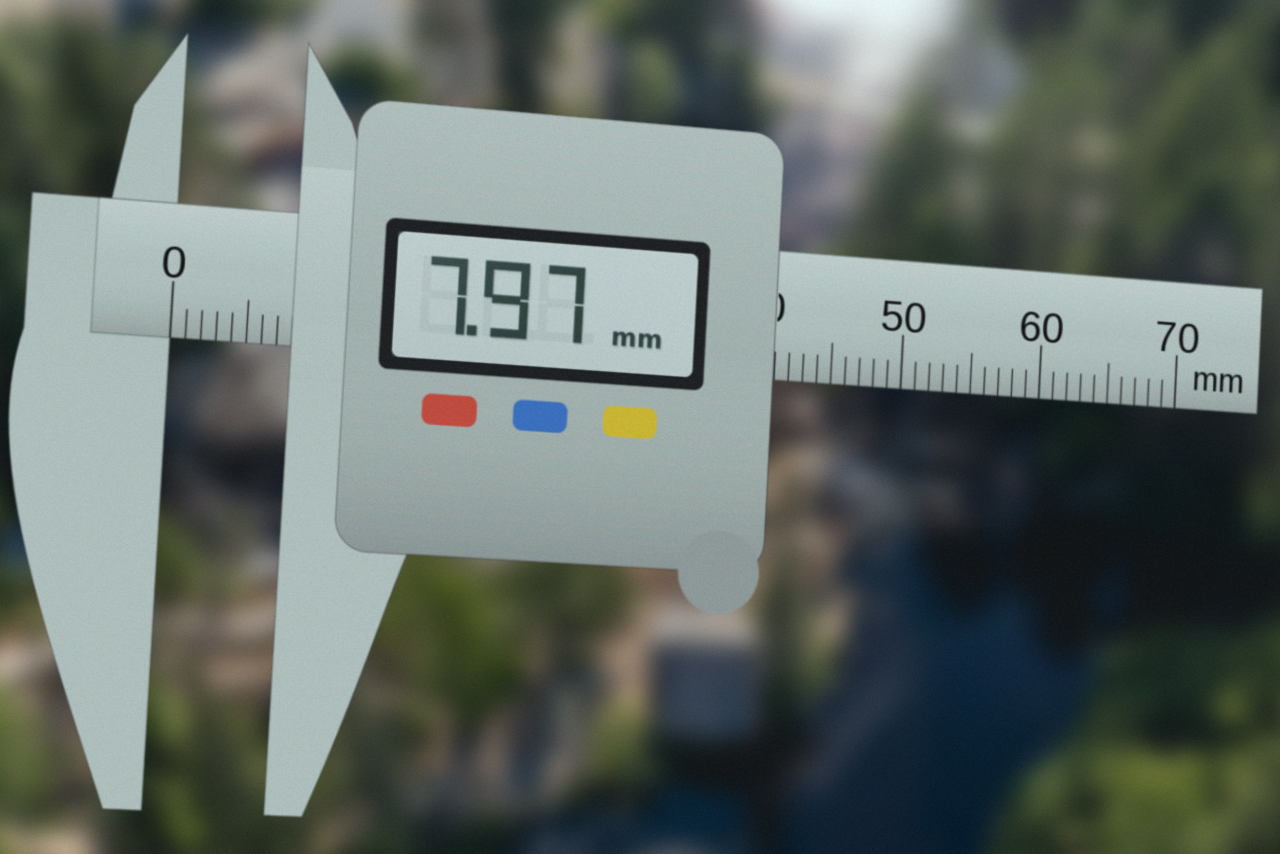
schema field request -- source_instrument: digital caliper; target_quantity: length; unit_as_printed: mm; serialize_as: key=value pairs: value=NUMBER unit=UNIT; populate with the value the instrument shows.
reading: value=7.97 unit=mm
